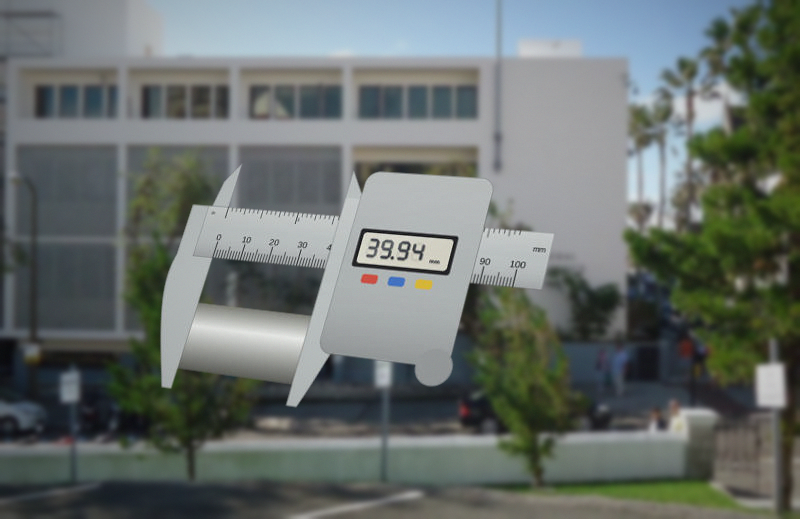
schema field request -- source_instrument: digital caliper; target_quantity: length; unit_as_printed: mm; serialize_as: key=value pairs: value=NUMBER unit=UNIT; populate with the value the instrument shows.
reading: value=39.94 unit=mm
